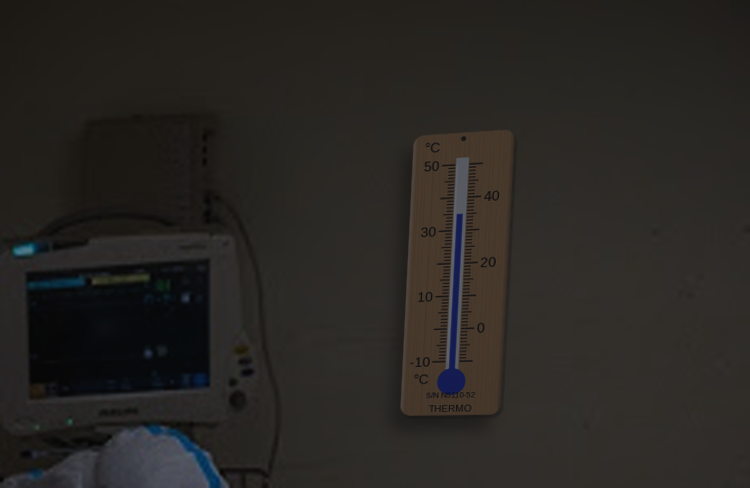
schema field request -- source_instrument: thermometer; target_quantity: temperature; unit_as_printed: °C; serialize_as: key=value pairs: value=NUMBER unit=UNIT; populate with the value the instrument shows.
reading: value=35 unit=°C
